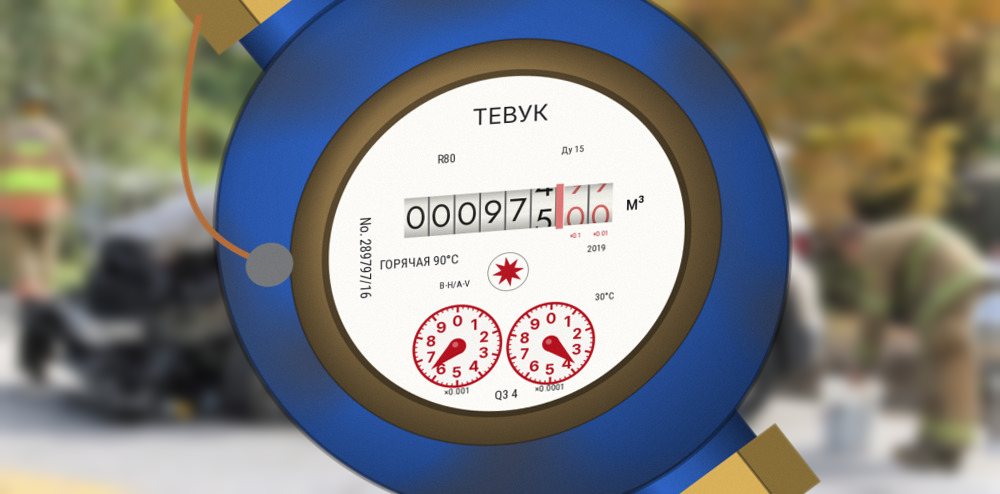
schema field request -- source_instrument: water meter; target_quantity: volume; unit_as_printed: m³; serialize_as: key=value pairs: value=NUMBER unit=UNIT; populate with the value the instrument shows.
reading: value=974.9963 unit=m³
